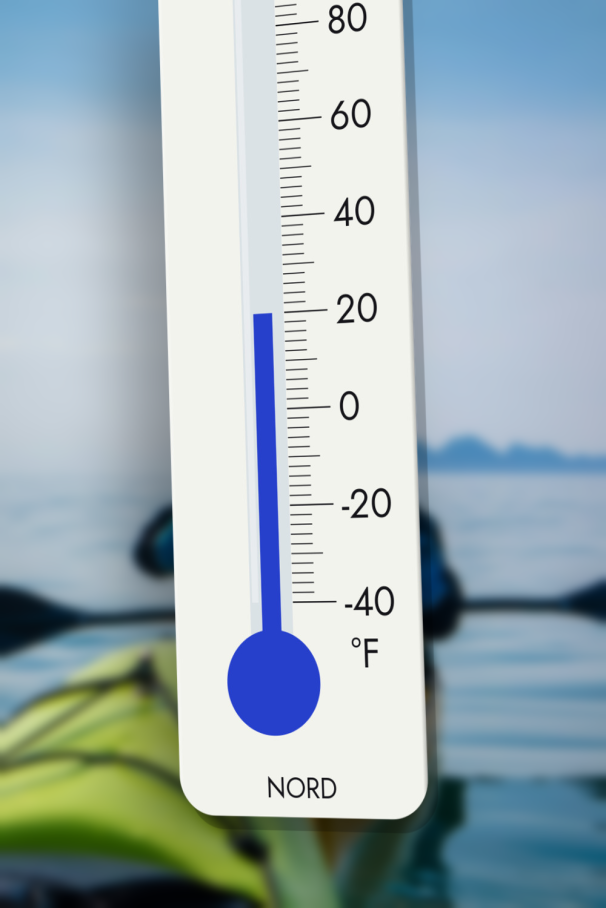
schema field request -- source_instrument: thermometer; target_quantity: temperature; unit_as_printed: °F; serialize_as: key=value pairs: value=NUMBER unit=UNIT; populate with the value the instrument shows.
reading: value=20 unit=°F
